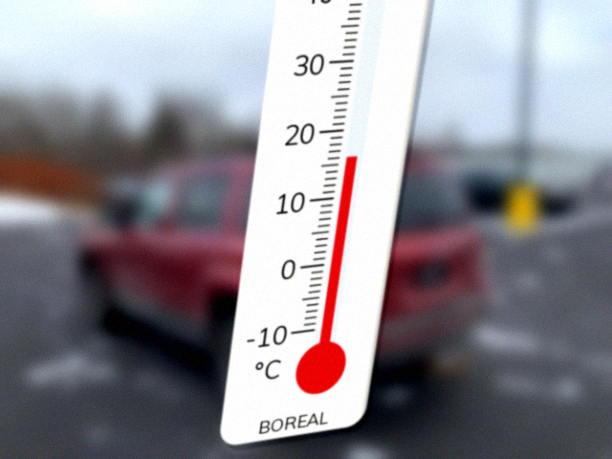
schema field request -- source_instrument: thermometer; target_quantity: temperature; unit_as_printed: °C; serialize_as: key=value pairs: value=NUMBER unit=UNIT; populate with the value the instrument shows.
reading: value=16 unit=°C
